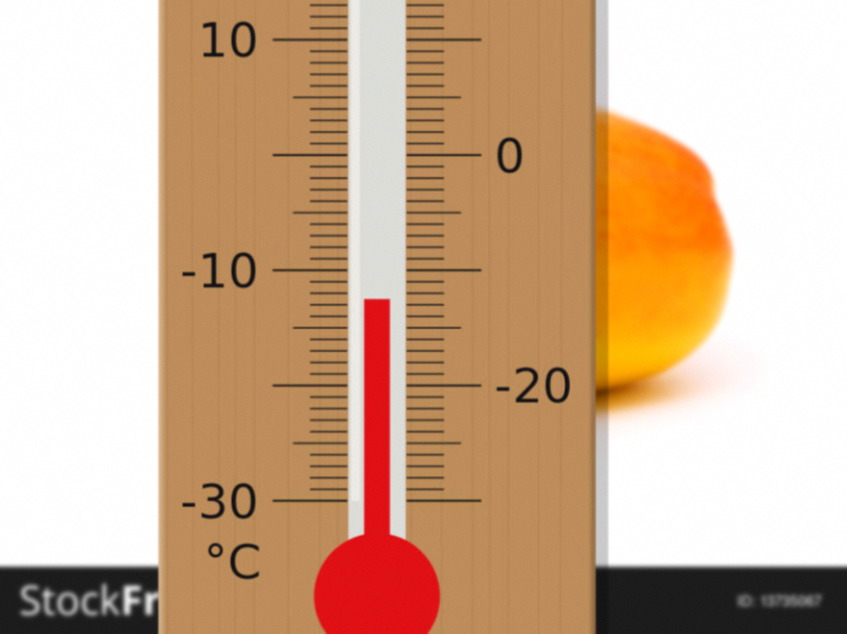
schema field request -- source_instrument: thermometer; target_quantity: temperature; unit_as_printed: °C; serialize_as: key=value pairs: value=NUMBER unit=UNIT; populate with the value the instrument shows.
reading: value=-12.5 unit=°C
